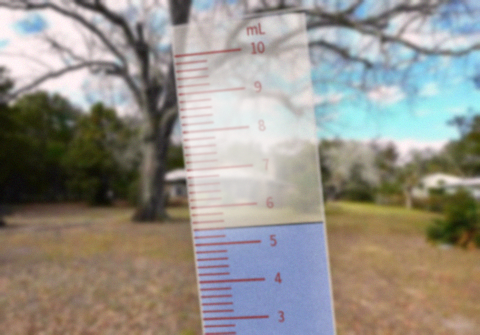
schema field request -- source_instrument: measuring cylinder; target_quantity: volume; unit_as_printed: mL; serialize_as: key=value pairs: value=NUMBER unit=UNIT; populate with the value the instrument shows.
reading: value=5.4 unit=mL
